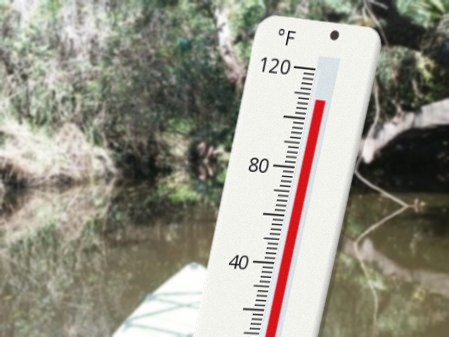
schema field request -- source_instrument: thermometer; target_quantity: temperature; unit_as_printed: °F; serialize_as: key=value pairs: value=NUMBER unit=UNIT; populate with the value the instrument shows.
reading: value=108 unit=°F
